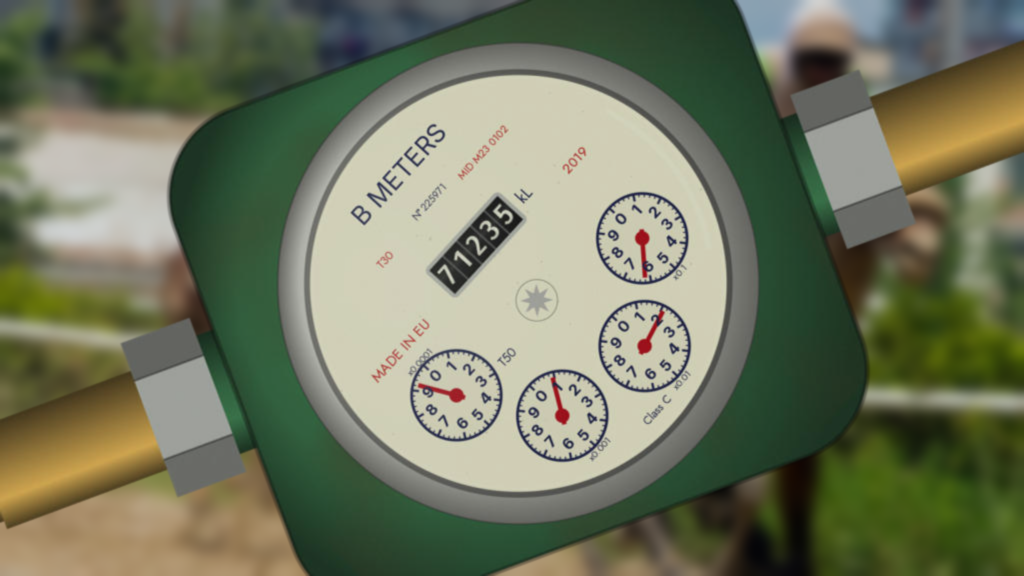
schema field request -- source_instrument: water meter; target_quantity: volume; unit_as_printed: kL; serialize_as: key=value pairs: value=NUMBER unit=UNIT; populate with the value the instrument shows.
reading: value=71235.6209 unit=kL
